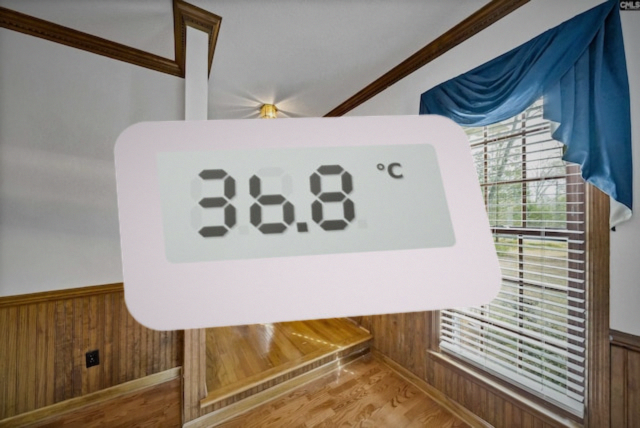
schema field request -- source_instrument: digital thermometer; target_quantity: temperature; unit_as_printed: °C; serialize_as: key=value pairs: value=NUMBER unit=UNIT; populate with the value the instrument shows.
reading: value=36.8 unit=°C
